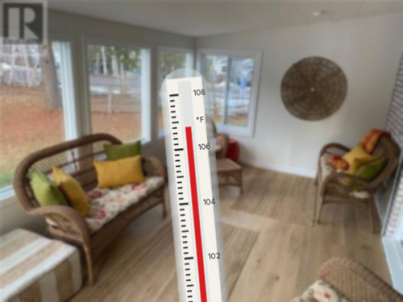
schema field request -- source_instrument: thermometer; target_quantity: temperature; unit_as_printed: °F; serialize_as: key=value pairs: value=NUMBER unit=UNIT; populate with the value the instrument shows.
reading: value=106.8 unit=°F
